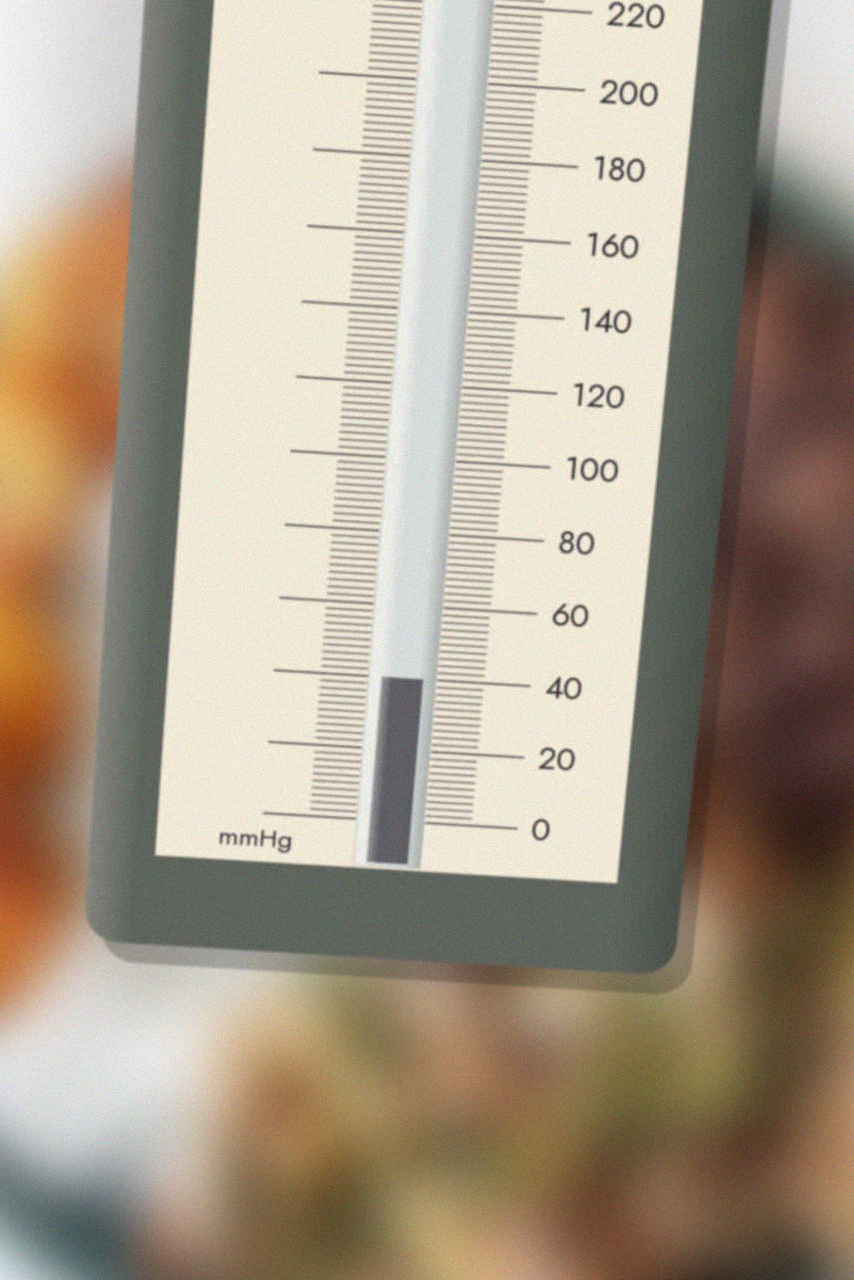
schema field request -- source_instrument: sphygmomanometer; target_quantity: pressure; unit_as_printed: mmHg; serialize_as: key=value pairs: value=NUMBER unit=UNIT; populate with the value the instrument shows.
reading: value=40 unit=mmHg
